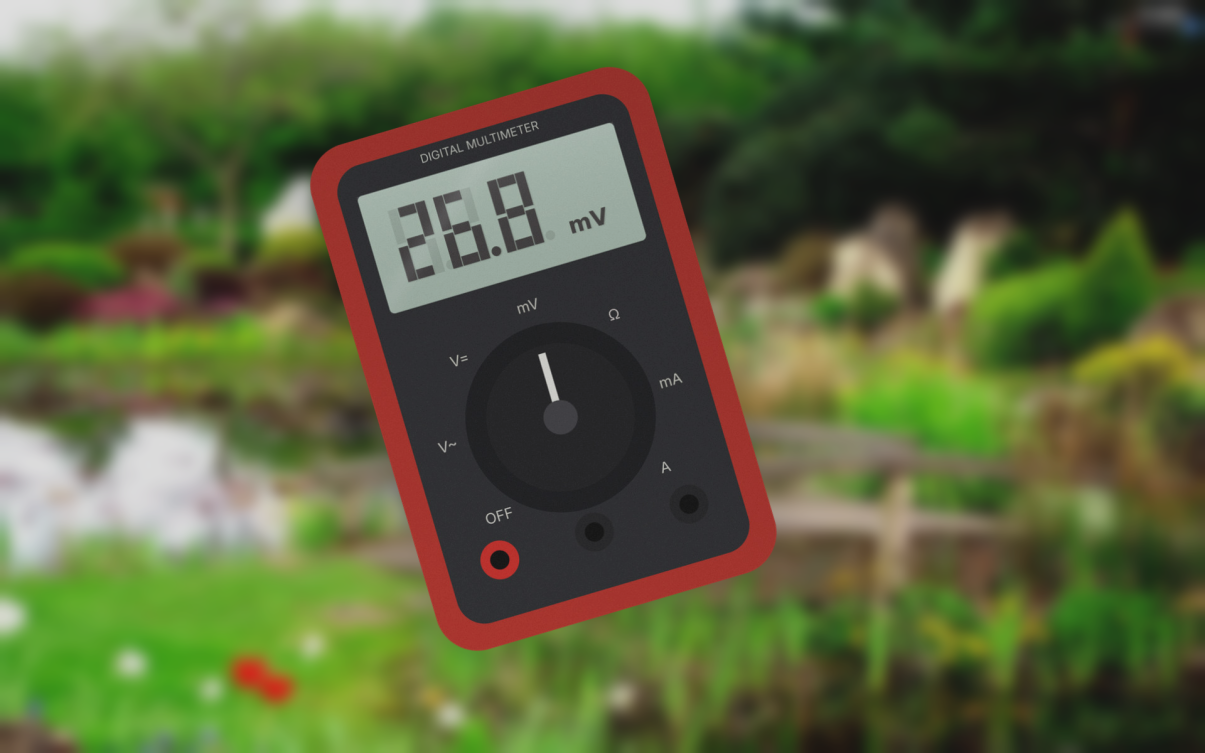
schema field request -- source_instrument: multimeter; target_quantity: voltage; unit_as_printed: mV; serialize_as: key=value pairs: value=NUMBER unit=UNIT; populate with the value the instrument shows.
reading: value=26.8 unit=mV
